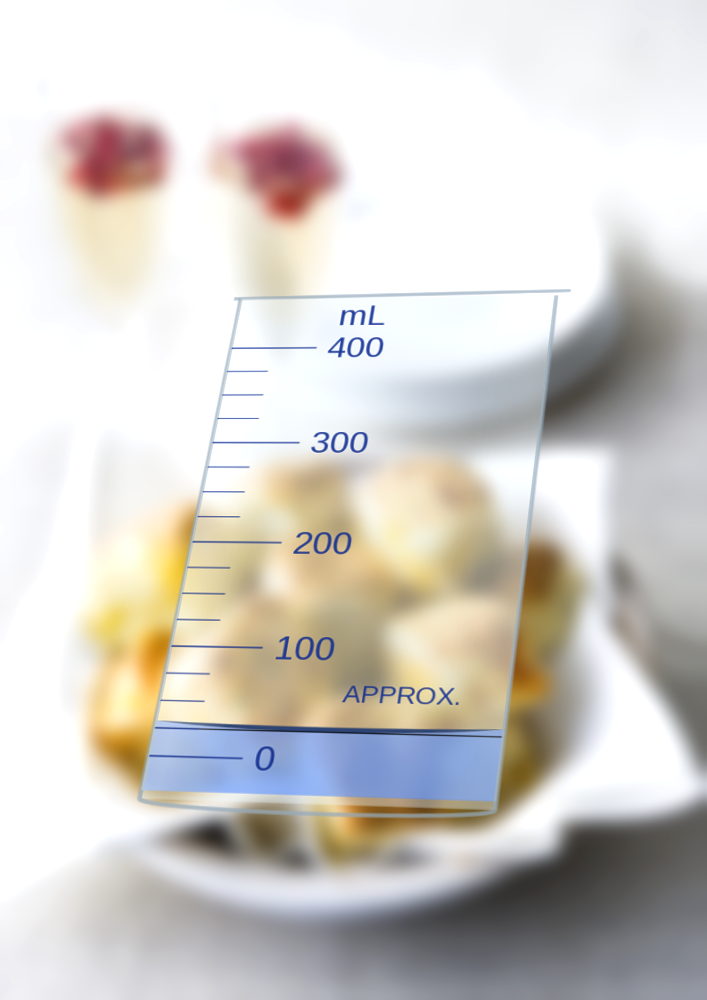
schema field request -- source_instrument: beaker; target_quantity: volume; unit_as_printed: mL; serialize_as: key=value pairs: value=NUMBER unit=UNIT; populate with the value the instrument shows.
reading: value=25 unit=mL
